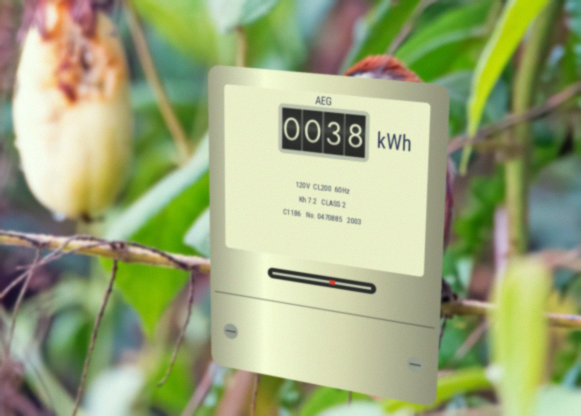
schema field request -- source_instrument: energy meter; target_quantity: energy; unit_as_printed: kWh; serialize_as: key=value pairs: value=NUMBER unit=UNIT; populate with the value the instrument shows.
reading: value=38 unit=kWh
